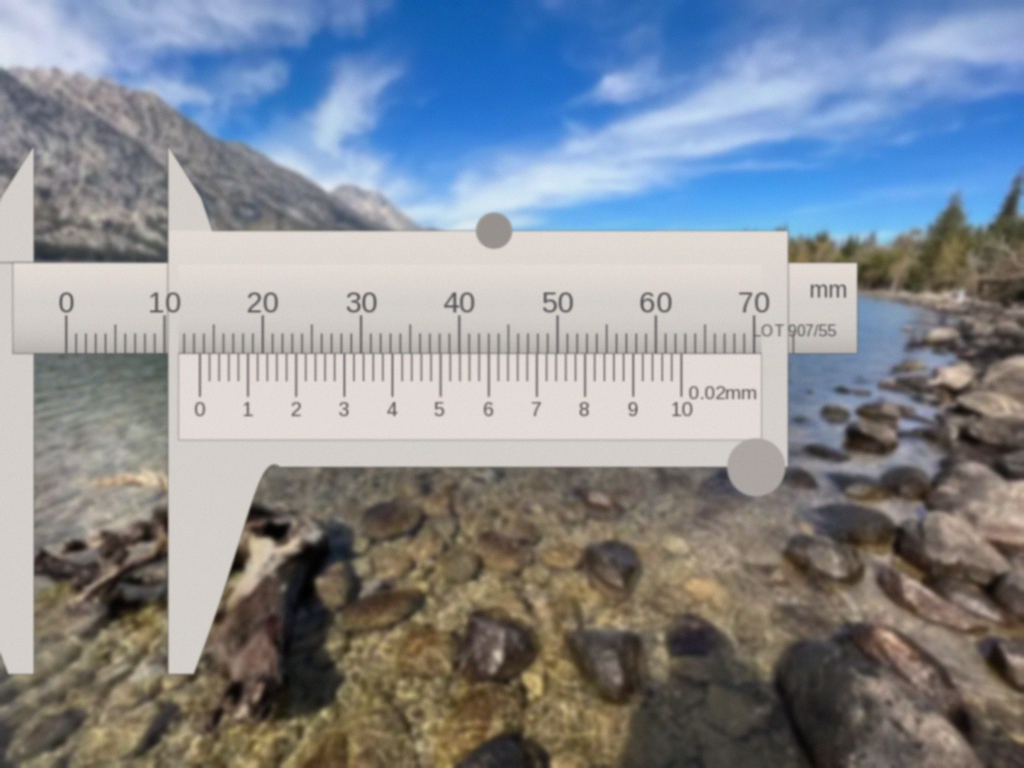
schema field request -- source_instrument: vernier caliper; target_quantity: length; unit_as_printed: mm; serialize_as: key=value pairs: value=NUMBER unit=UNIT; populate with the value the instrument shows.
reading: value=13.6 unit=mm
